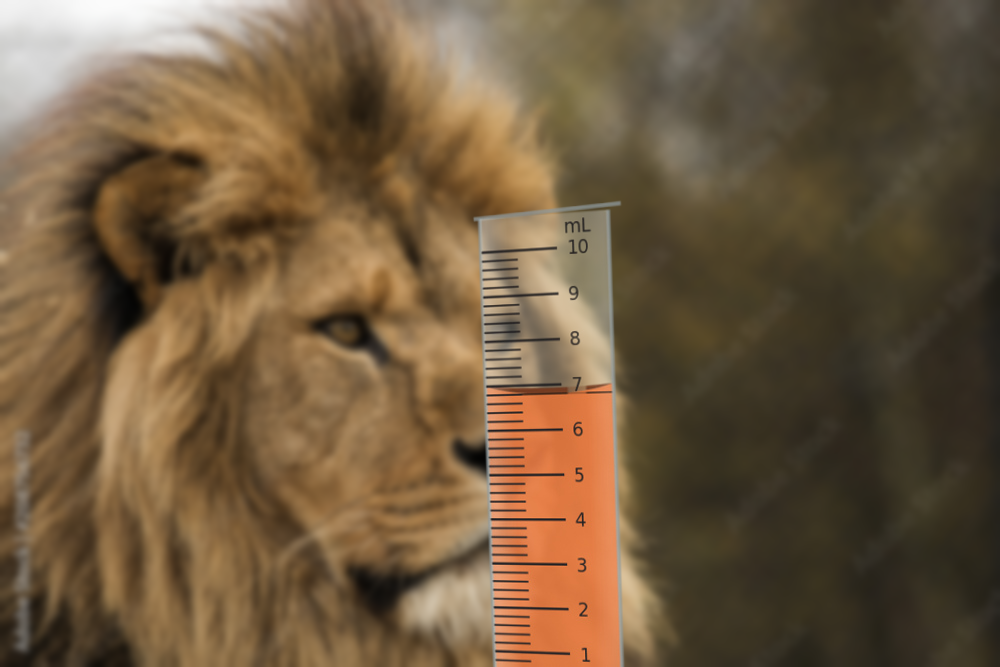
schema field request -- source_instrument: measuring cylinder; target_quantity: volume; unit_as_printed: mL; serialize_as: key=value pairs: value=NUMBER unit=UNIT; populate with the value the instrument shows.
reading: value=6.8 unit=mL
